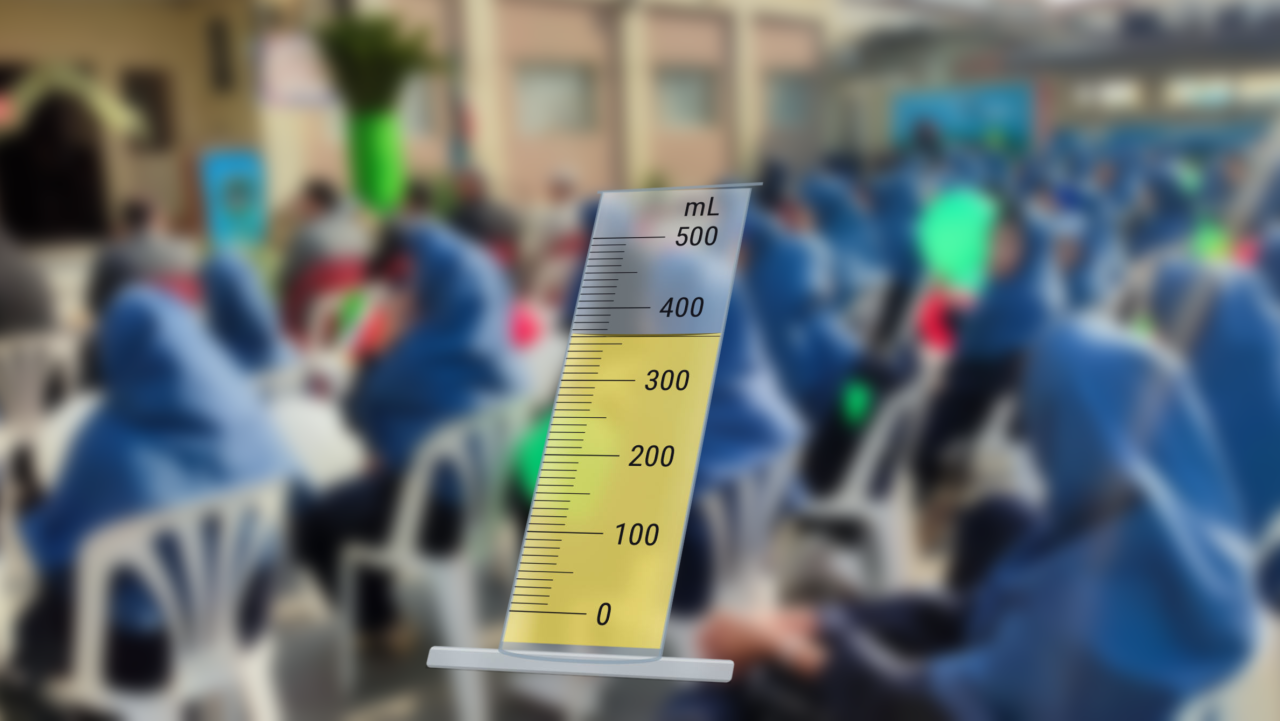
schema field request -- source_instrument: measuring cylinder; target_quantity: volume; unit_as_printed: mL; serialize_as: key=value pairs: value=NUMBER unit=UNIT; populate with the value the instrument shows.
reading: value=360 unit=mL
